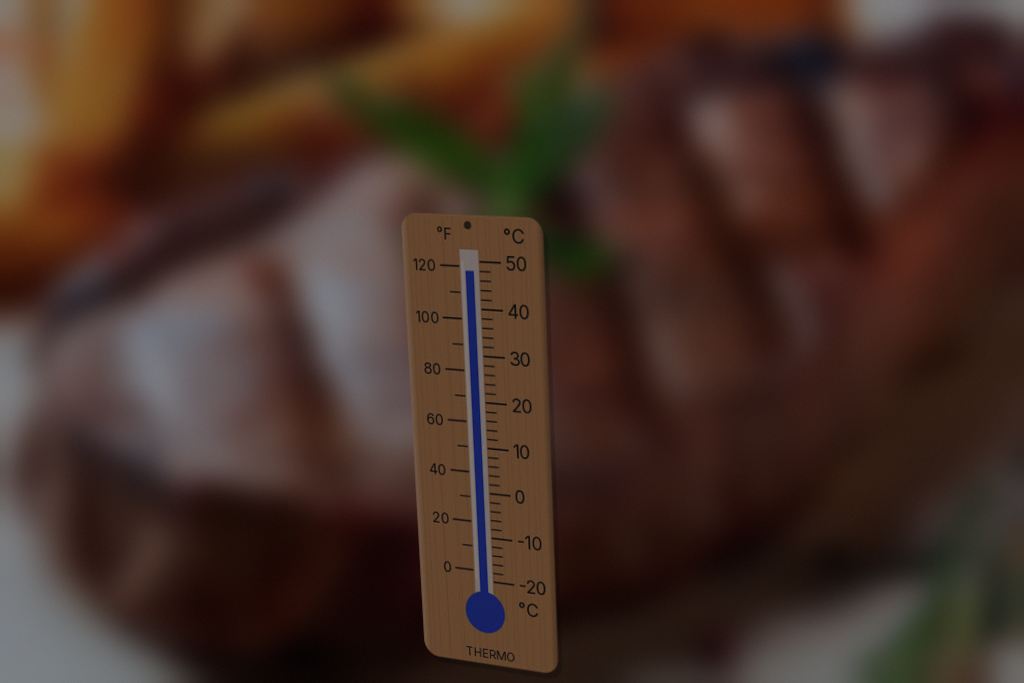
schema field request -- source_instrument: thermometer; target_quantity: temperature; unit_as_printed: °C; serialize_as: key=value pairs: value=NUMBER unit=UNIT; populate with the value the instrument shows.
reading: value=48 unit=°C
